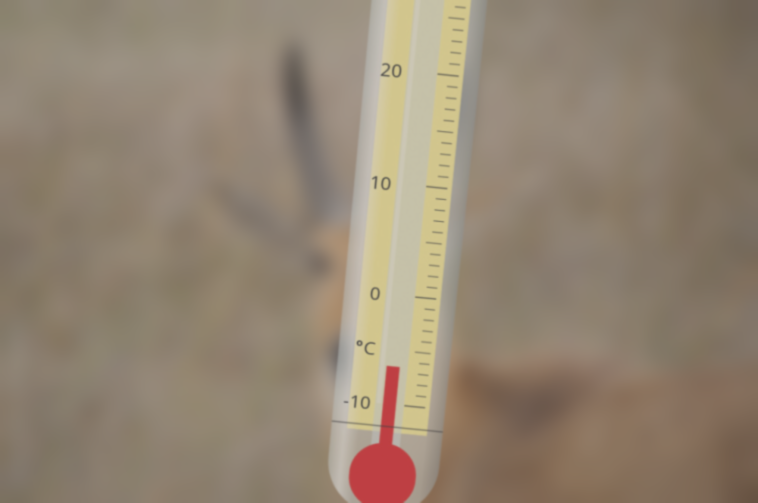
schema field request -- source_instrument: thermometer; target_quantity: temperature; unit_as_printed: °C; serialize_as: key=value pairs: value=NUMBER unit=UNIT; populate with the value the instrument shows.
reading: value=-6.5 unit=°C
